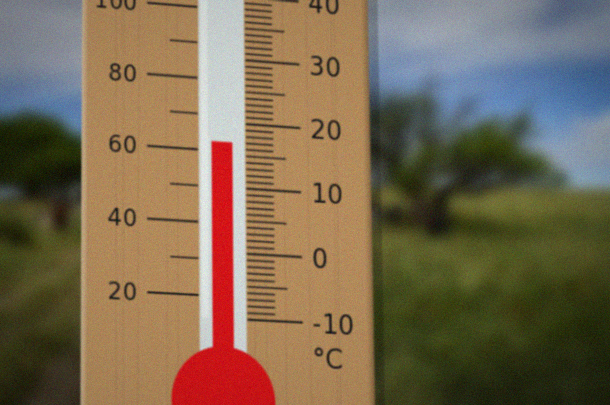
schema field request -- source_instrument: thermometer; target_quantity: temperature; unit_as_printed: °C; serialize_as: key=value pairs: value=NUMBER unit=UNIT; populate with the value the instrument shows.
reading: value=17 unit=°C
